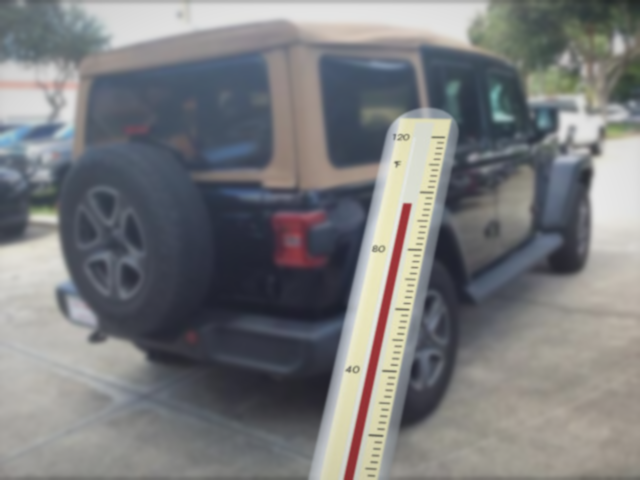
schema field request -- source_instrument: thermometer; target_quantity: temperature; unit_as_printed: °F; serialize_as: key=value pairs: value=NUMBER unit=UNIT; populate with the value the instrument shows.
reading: value=96 unit=°F
